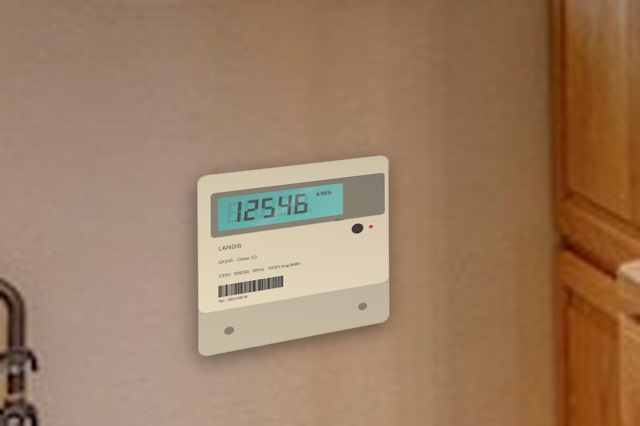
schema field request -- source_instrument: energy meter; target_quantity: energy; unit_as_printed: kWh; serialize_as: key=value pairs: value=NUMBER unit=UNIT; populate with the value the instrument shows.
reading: value=12546 unit=kWh
